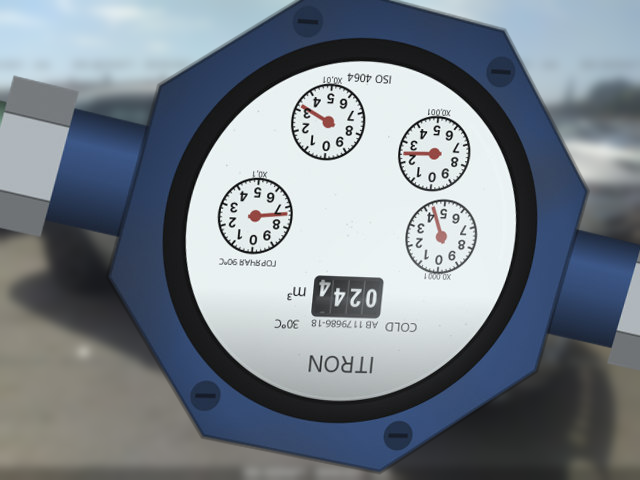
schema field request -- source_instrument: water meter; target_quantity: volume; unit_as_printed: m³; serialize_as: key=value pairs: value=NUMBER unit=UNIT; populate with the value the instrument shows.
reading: value=243.7324 unit=m³
